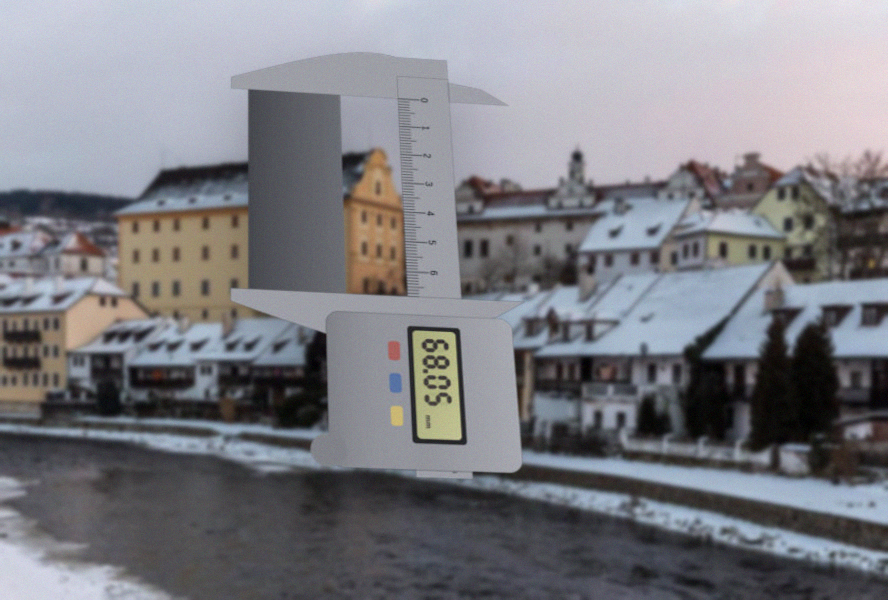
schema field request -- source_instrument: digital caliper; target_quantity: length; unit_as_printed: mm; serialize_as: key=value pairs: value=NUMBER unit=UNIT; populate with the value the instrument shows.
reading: value=68.05 unit=mm
